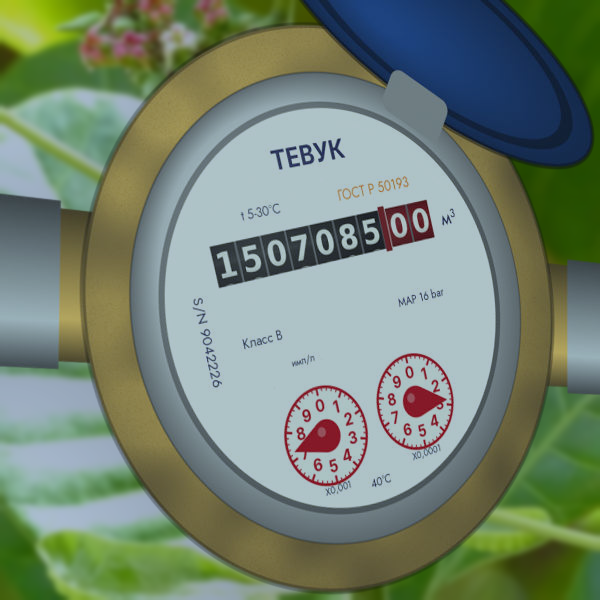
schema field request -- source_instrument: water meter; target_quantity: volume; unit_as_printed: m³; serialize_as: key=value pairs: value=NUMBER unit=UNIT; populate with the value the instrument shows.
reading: value=1507085.0072 unit=m³
